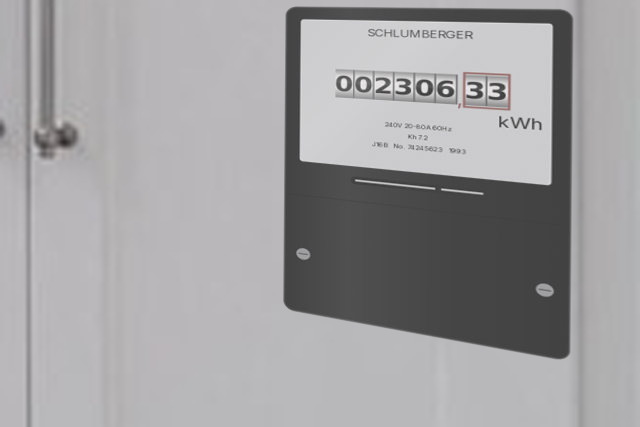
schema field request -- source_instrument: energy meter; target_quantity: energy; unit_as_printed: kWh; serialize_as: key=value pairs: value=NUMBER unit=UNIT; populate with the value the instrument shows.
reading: value=2306.33 unit=kWh
